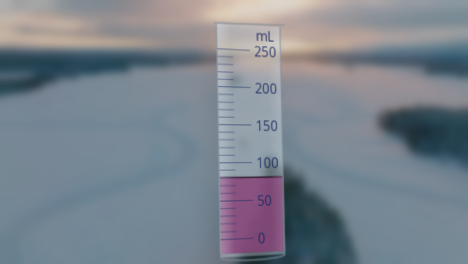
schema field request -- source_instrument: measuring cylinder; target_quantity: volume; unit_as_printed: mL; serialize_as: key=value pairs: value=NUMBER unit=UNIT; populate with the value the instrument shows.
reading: value=80 unit=mL
